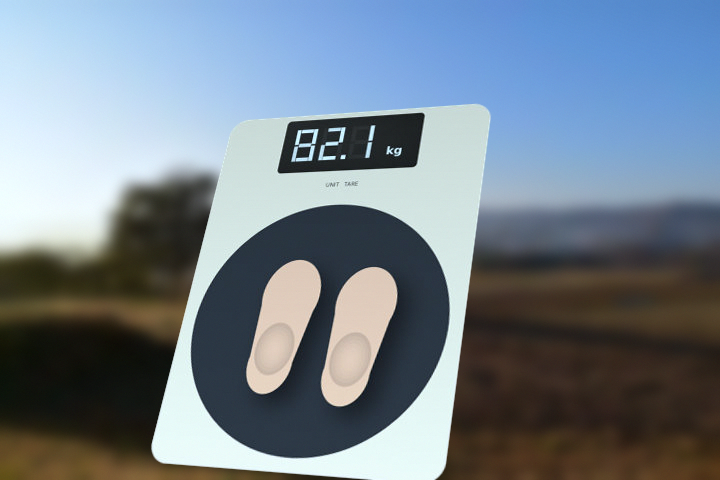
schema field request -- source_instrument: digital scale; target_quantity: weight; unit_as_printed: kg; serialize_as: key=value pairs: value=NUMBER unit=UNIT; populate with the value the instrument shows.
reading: value=82.1 unit=kg
